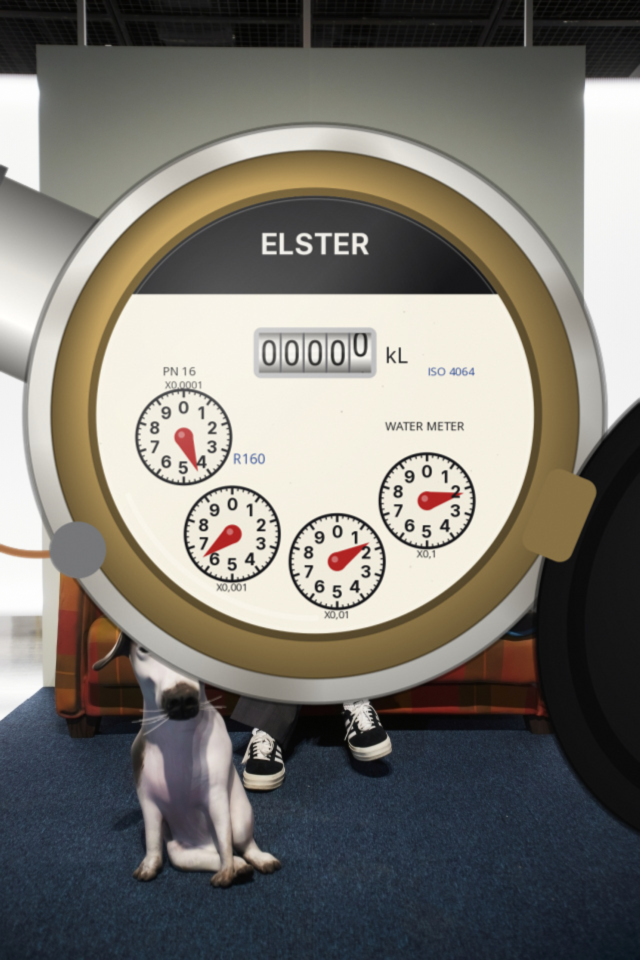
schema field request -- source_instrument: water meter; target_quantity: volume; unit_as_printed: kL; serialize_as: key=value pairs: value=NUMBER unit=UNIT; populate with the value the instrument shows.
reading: value=0.2164 unit=kL
